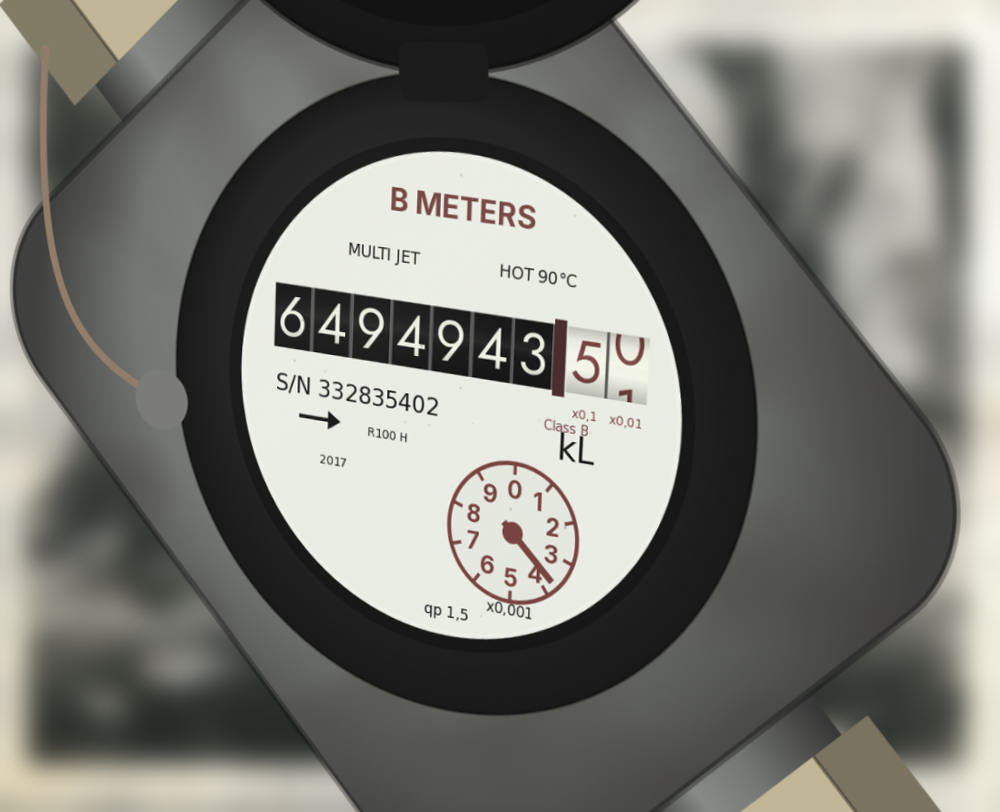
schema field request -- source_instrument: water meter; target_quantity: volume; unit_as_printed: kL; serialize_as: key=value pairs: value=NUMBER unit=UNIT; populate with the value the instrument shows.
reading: value=6494943.503 unit=kL
